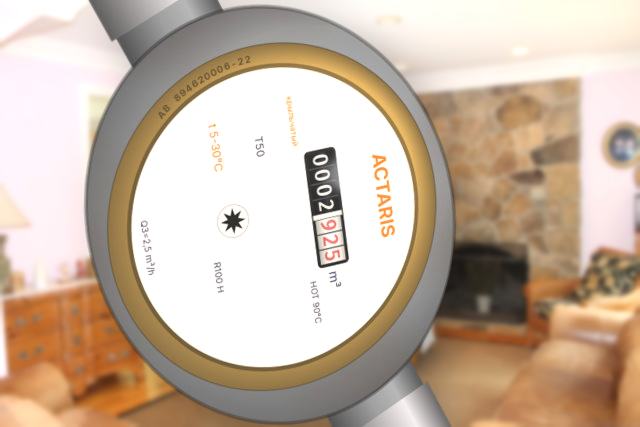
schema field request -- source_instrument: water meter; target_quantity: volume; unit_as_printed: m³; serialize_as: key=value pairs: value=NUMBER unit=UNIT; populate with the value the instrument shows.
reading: value=2.925 unit=m³
